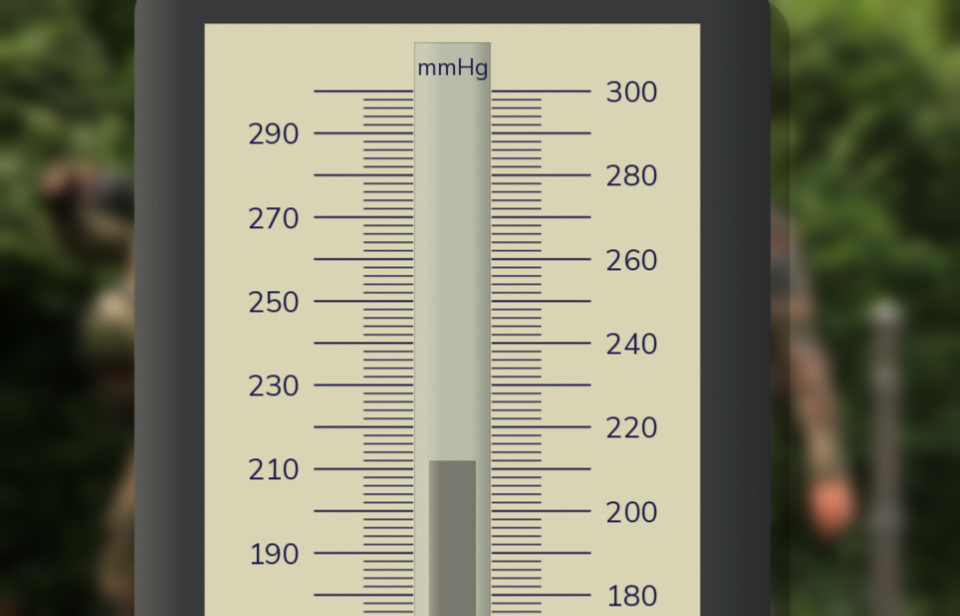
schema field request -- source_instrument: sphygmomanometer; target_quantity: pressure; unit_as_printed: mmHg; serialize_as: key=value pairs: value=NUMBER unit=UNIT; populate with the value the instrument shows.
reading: value=212 unit=mmHg
